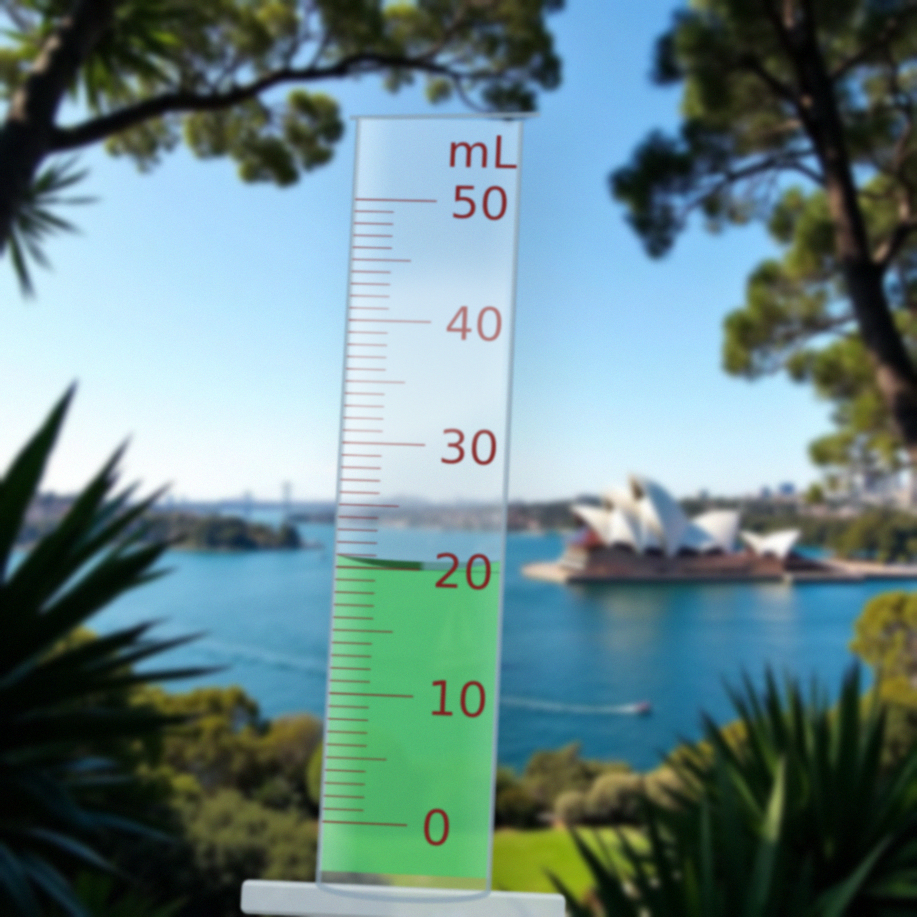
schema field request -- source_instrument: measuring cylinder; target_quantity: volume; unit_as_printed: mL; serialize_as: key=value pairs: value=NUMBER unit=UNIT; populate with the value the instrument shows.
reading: value=20 unit=mL
